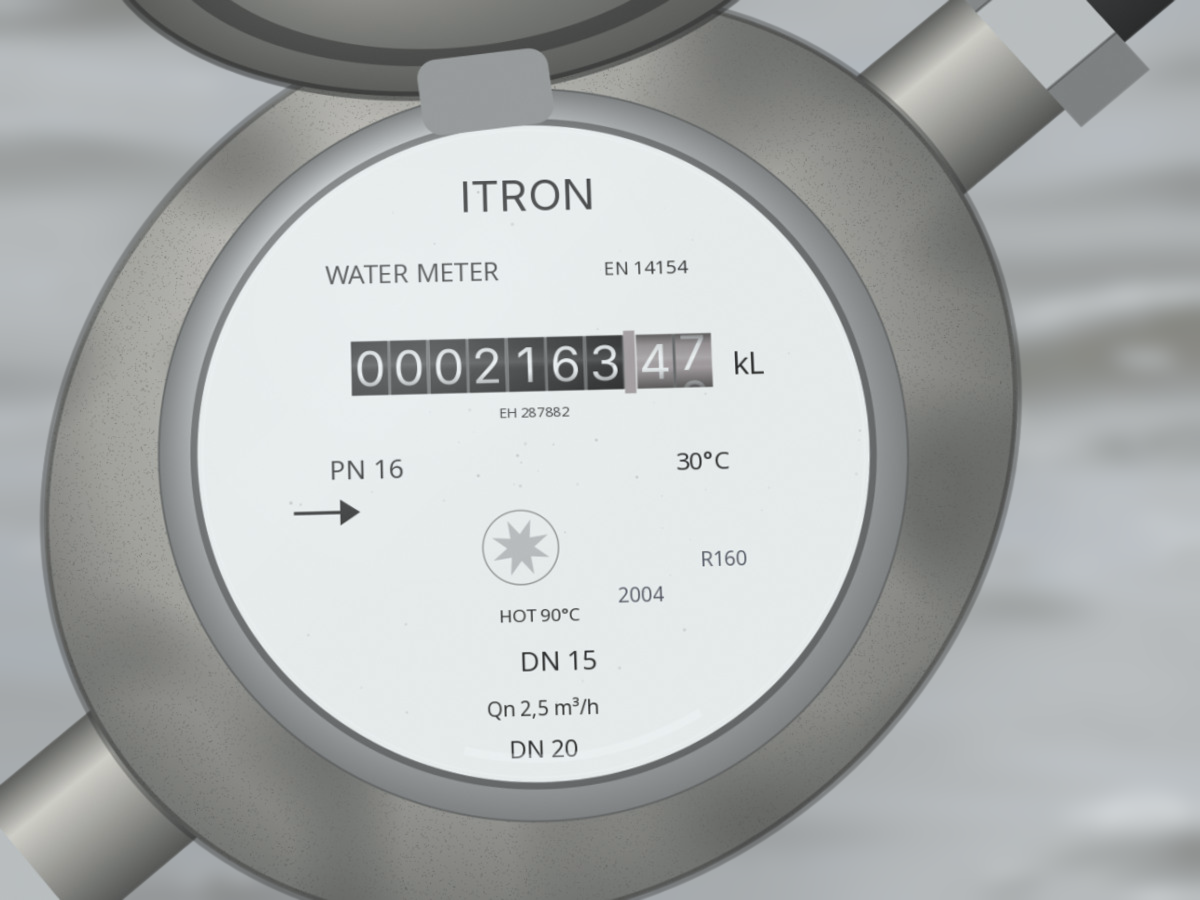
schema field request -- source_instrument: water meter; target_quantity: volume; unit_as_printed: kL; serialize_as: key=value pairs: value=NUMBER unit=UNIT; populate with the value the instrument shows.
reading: value=2163.47 unit=kL
